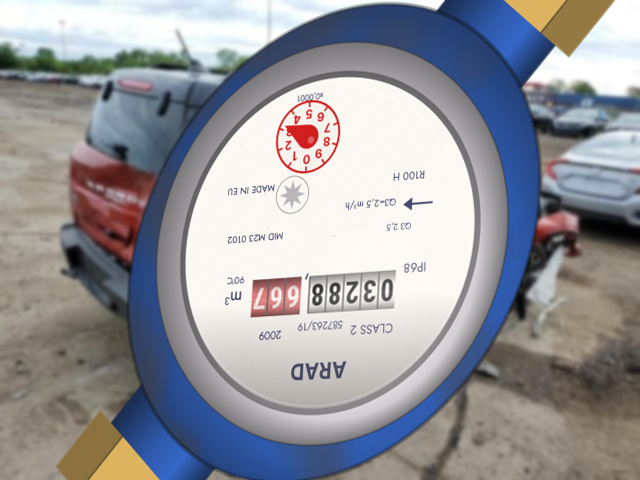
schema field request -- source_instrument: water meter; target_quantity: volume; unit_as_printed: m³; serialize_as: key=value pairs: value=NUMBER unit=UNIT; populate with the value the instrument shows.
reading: value=3288.6673 unit=m³
